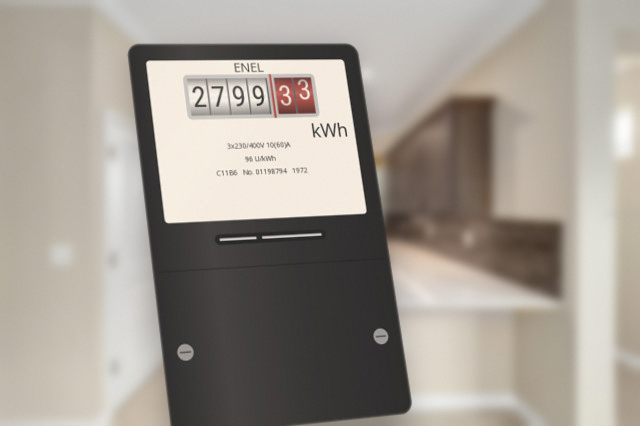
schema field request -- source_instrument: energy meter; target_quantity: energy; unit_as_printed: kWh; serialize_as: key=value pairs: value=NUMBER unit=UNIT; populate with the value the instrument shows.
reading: value=2799.33 unit=kWh
